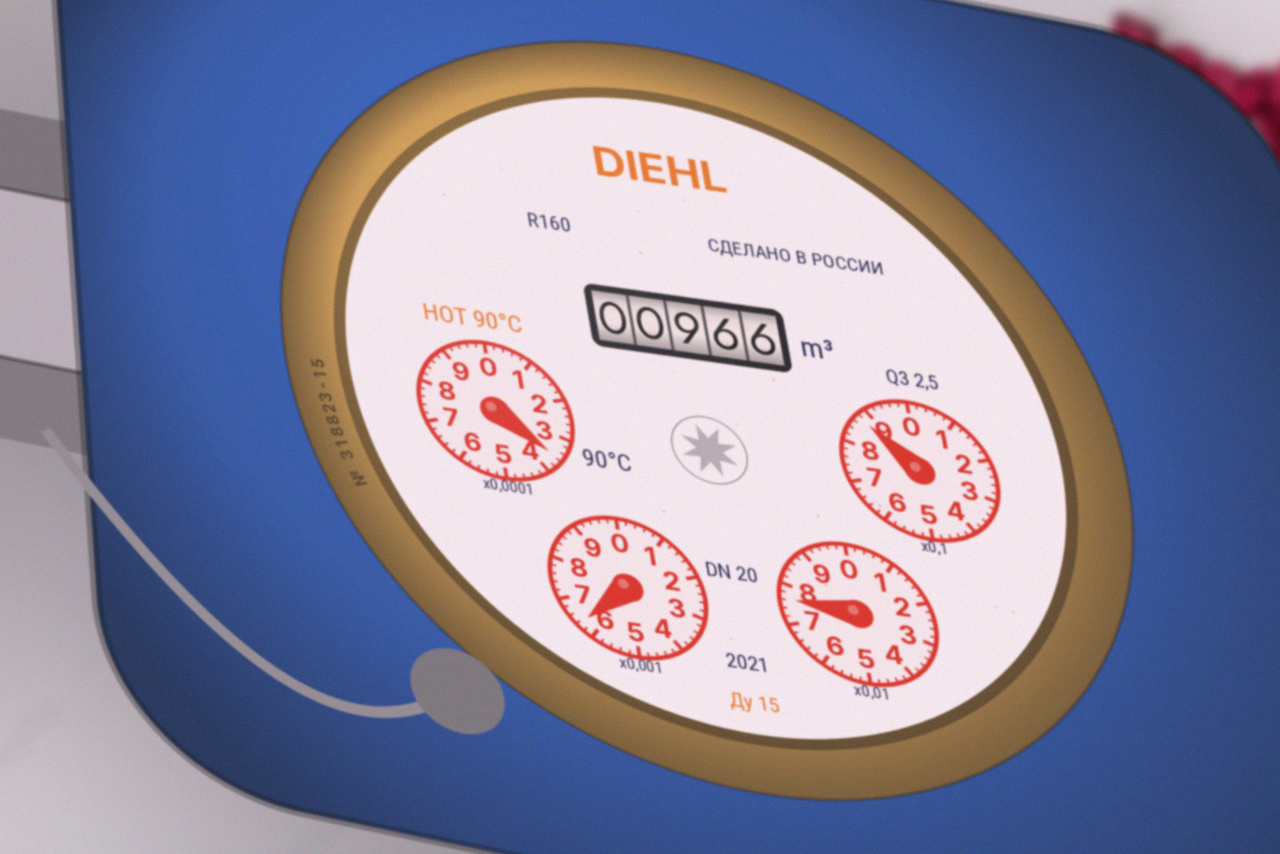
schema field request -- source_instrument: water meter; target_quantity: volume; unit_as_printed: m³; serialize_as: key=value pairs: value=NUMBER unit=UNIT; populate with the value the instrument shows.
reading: value=966.8763 unit=m³
